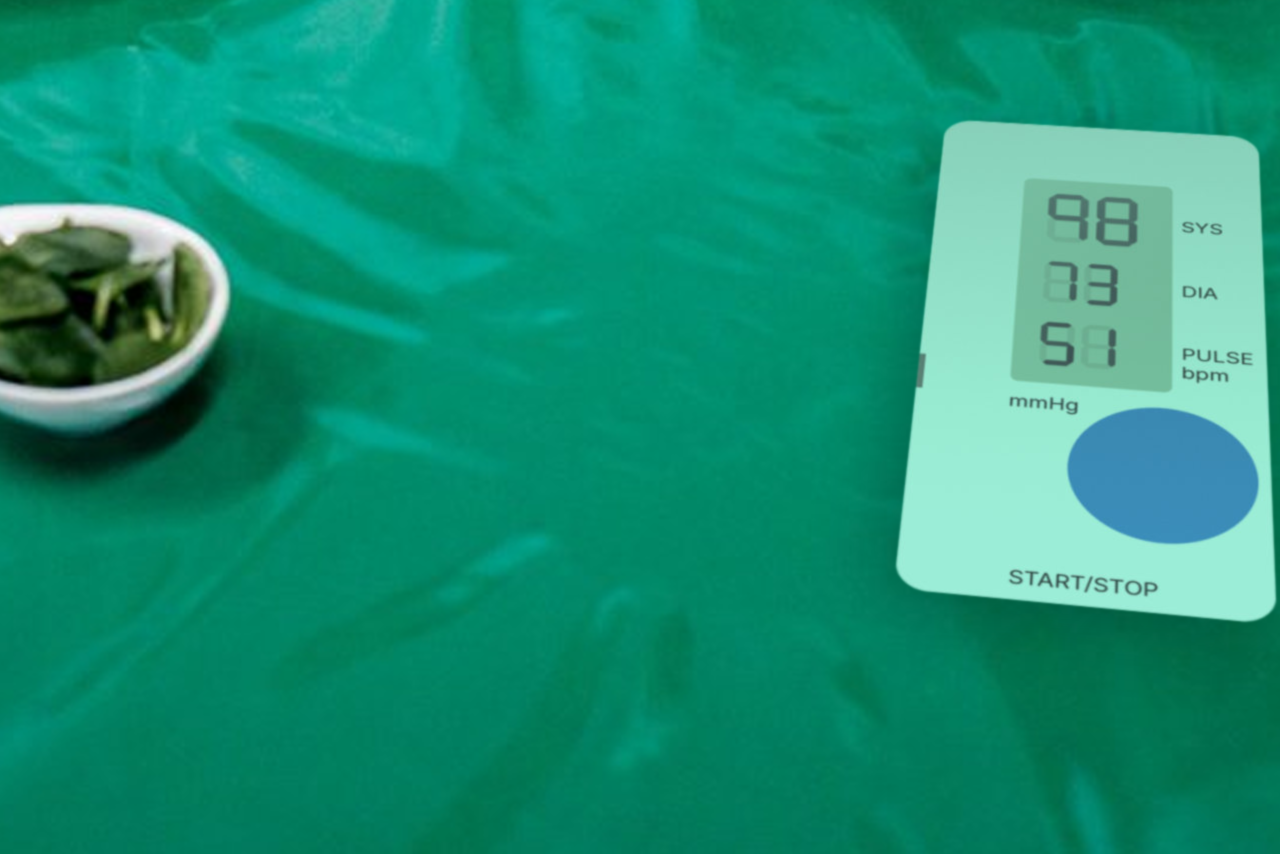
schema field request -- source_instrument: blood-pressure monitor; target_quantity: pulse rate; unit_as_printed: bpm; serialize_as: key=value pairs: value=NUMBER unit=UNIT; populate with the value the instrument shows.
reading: value=51 unit=bpm
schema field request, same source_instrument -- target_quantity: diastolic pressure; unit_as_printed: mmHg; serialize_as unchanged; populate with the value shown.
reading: value=73 unit=mmHg
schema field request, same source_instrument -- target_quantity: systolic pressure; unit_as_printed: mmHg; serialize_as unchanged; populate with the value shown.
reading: value=98 unit=mmHg
